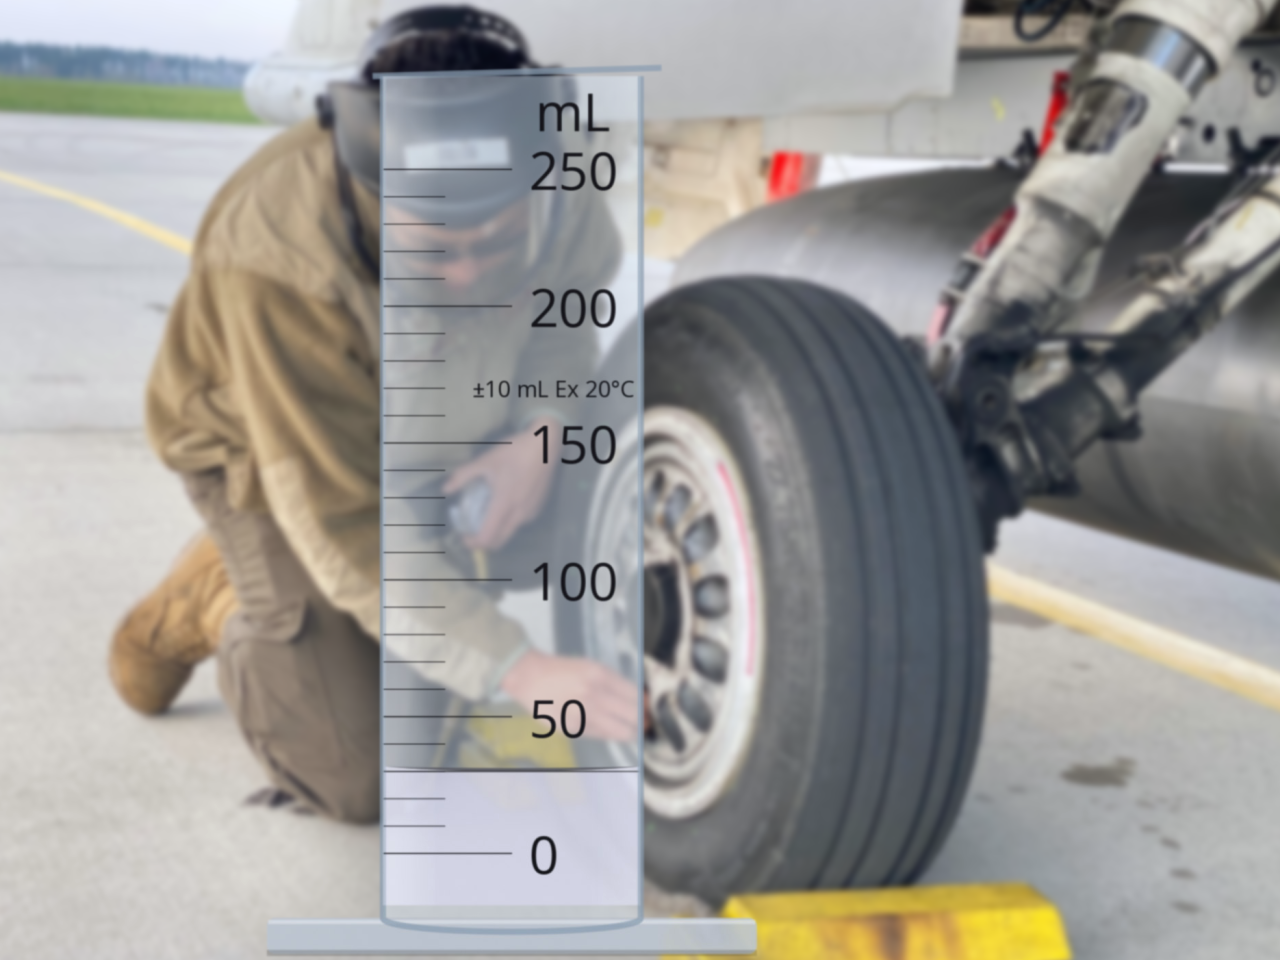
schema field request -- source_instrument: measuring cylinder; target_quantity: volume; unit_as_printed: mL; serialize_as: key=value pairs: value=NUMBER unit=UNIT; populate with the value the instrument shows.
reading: value=30 unit=mL
